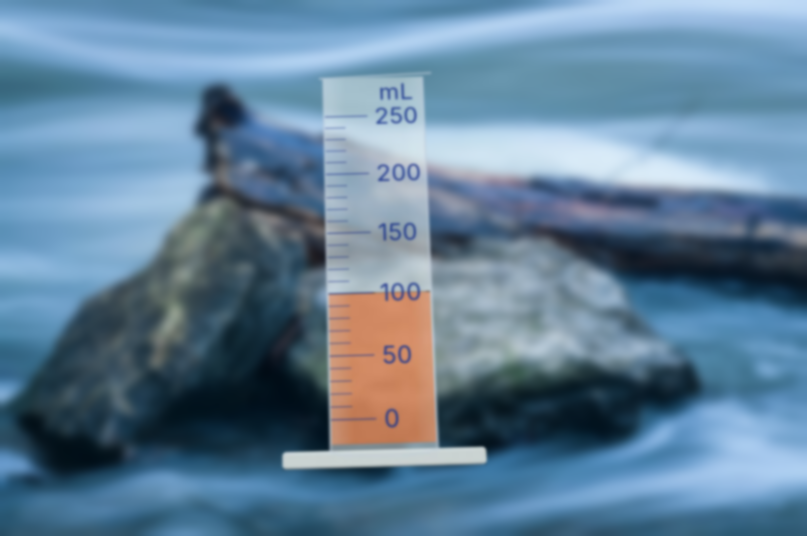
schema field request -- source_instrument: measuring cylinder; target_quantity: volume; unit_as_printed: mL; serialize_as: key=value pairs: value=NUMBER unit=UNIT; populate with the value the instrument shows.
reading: value=100 unit=mL
